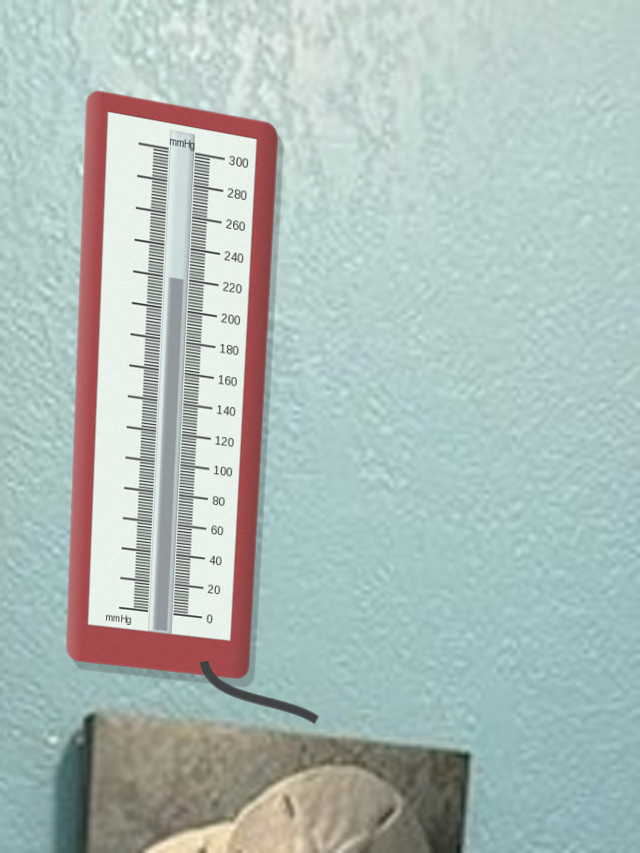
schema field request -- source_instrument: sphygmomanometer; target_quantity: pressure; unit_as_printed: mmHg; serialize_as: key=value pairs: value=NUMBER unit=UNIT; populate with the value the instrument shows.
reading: value=220 unit=mmHg
